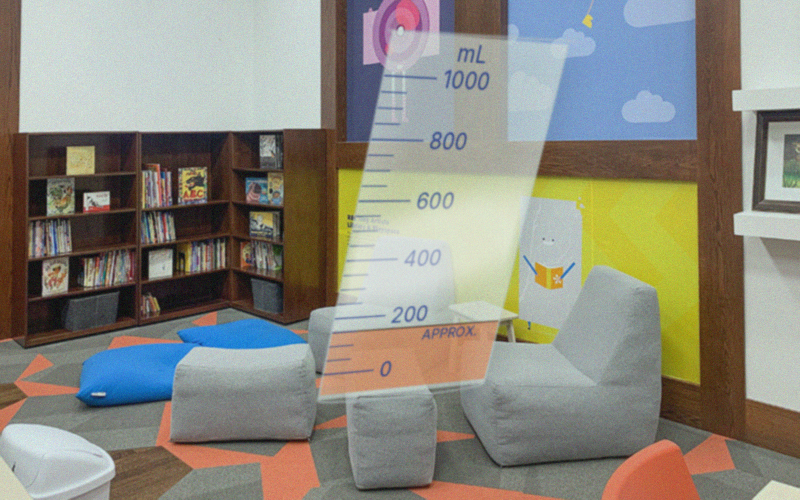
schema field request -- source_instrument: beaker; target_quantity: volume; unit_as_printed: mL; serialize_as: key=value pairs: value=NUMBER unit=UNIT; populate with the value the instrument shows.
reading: value=150 unit=mL
